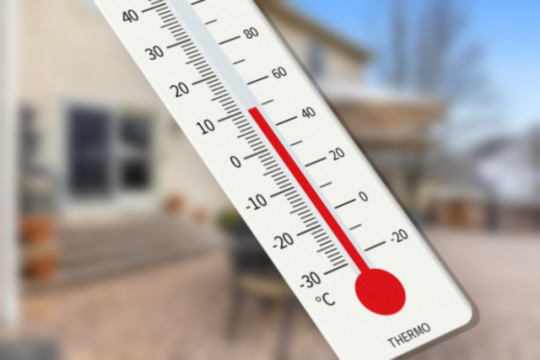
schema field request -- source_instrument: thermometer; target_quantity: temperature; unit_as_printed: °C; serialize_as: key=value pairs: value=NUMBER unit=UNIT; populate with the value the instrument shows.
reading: value=10 unit=°C
